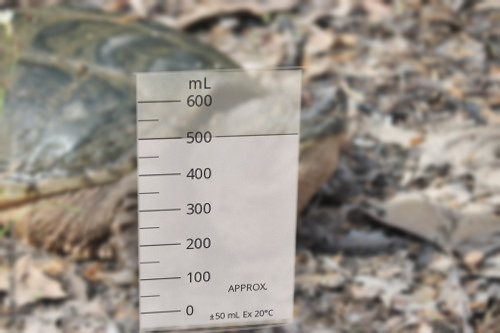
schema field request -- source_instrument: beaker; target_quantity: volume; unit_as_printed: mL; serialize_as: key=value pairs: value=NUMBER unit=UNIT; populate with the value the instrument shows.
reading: value=500 unit=mL
